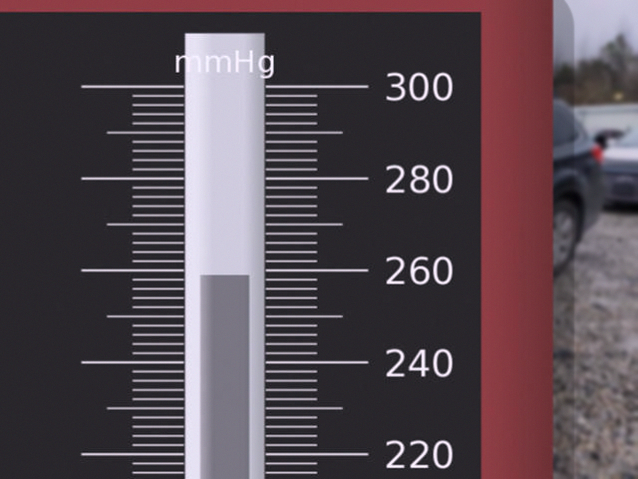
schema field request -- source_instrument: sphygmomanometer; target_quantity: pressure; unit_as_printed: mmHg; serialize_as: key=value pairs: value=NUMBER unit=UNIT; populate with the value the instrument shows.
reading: value=259 unit=mmHg
